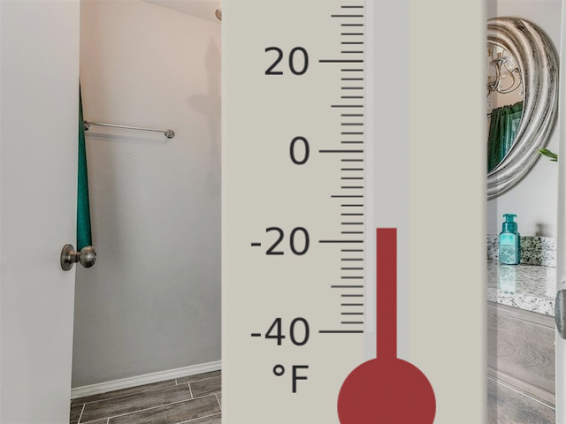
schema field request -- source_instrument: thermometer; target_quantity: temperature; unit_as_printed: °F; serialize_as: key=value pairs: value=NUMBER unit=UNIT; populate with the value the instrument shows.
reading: value=-17 unit=°F
